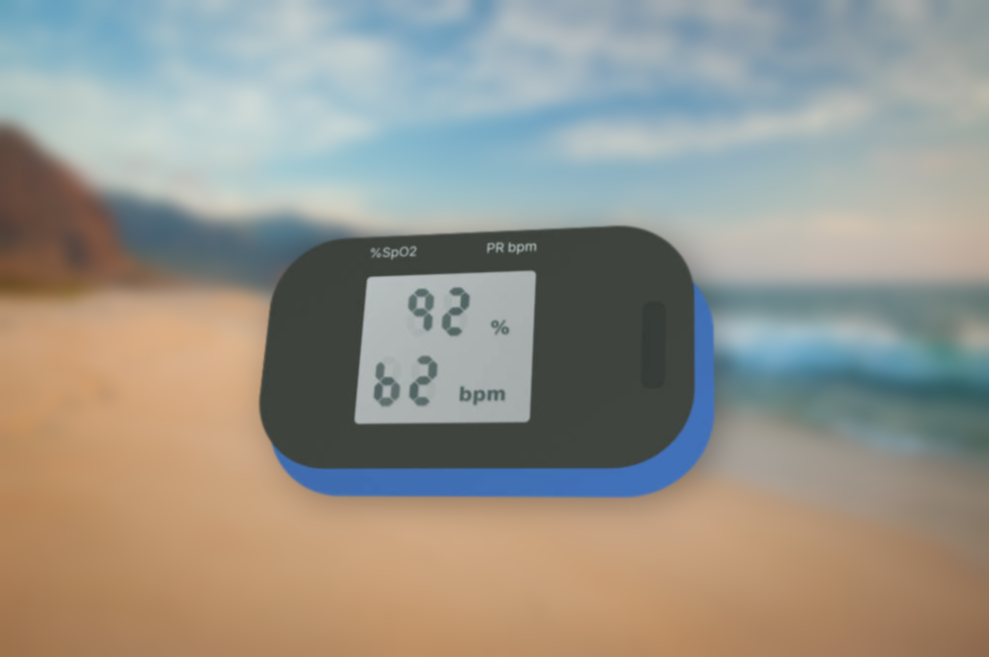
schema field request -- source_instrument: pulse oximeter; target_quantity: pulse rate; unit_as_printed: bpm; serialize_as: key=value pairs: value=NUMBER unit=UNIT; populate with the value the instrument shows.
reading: value=62 unit=bpm
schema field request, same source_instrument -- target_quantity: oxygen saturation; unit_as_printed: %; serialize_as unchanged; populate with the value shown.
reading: value=92 unit=%
